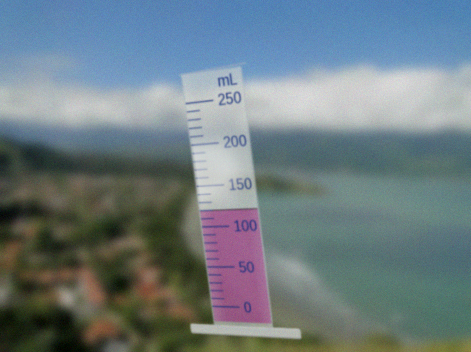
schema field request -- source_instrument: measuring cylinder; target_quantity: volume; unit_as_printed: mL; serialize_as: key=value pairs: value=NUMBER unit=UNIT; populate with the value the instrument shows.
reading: value=120 unit=mL
